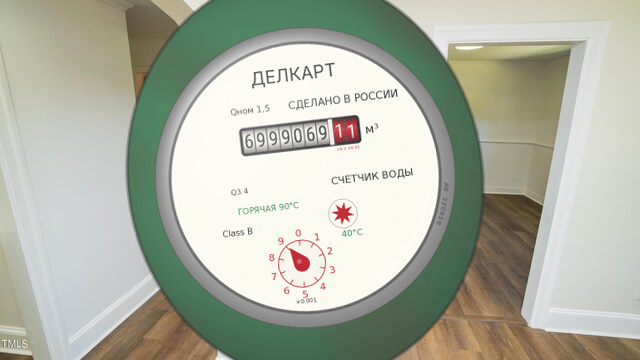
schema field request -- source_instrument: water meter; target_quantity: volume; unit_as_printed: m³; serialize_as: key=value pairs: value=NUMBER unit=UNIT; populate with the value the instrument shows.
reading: value=6999069.109 unit=m³
